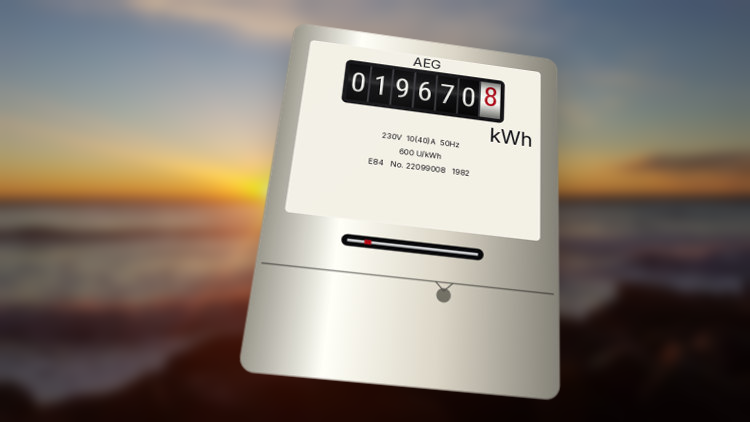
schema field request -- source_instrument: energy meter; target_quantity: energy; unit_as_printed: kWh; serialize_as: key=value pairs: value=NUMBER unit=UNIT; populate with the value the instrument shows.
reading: value=19670.8 unit=kWh
